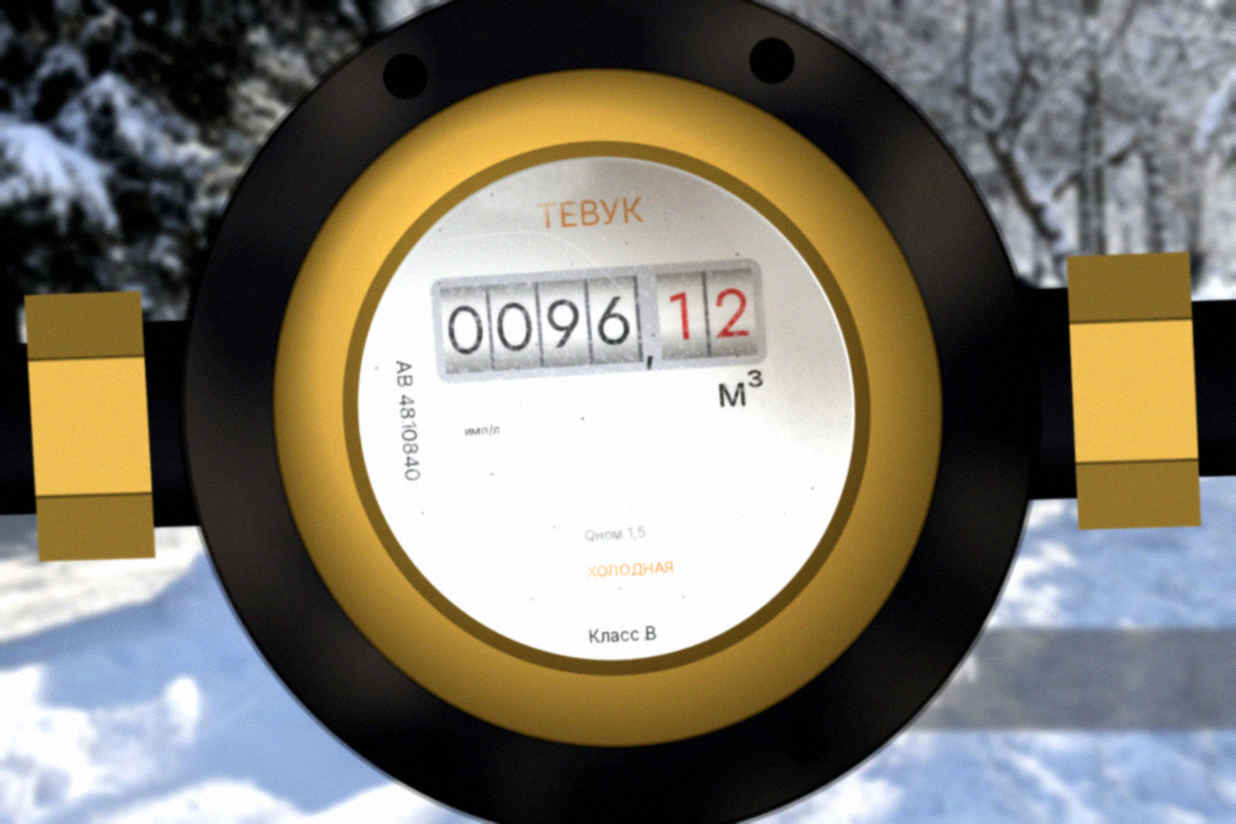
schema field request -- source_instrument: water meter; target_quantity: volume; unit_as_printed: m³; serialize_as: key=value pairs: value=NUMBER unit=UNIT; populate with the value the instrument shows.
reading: value=96.12 unit=m³
